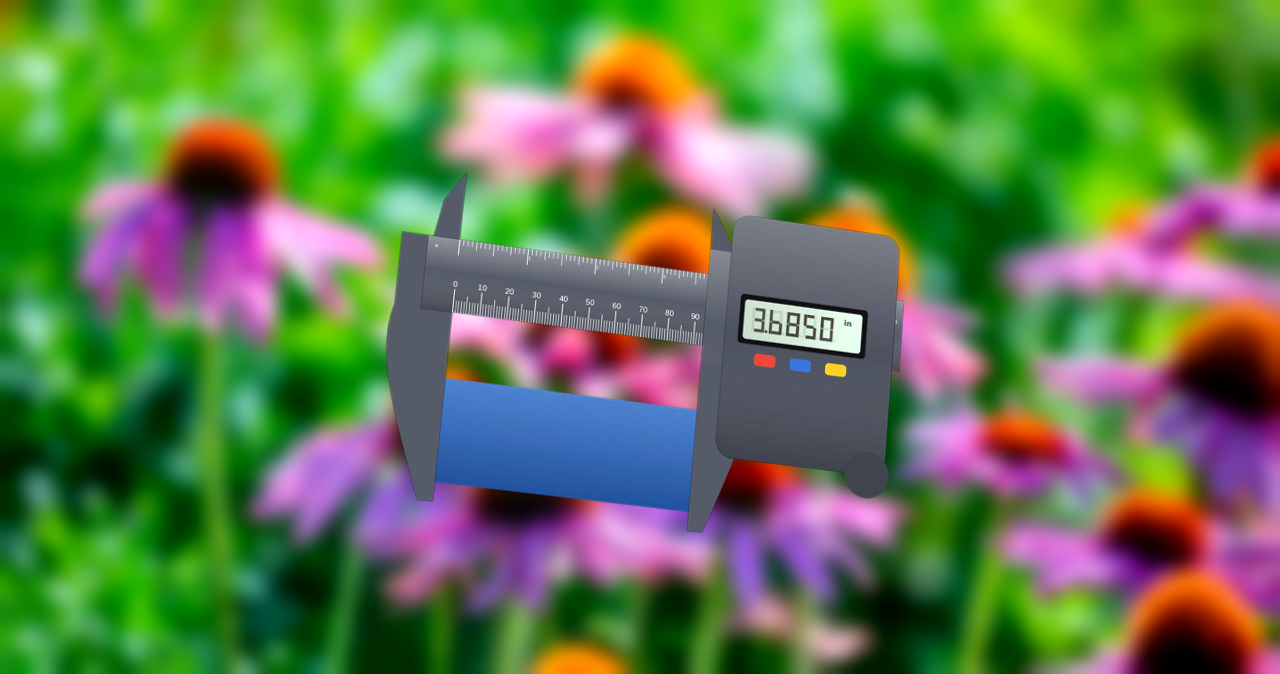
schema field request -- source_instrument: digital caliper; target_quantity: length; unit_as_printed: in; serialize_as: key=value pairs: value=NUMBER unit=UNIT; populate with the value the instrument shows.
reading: value=3.6850 unit=in
